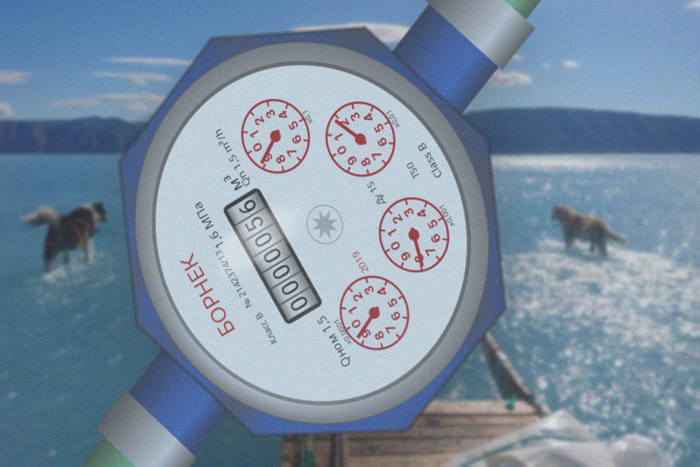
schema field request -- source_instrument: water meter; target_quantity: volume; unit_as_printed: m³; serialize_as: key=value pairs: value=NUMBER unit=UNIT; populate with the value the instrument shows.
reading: value=55.9179 unit=m³
